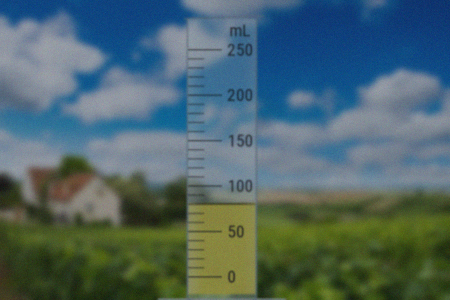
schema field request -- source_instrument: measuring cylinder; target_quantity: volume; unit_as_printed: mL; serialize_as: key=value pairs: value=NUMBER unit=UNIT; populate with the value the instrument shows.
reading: value=80 unit=mL
